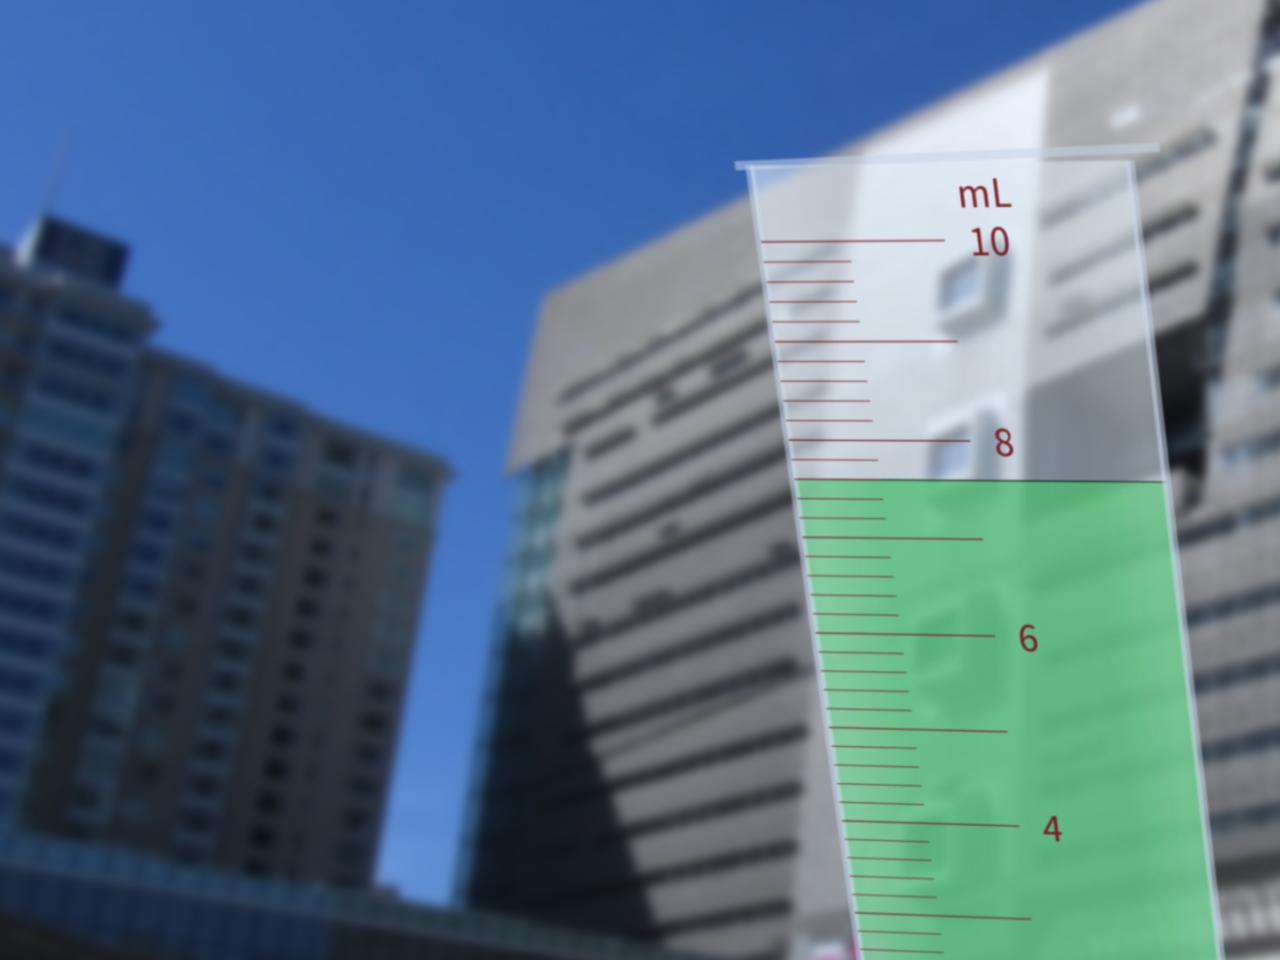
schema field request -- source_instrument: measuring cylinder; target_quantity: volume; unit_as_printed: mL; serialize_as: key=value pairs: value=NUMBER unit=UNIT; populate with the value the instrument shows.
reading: value=7.6 unit=mL
